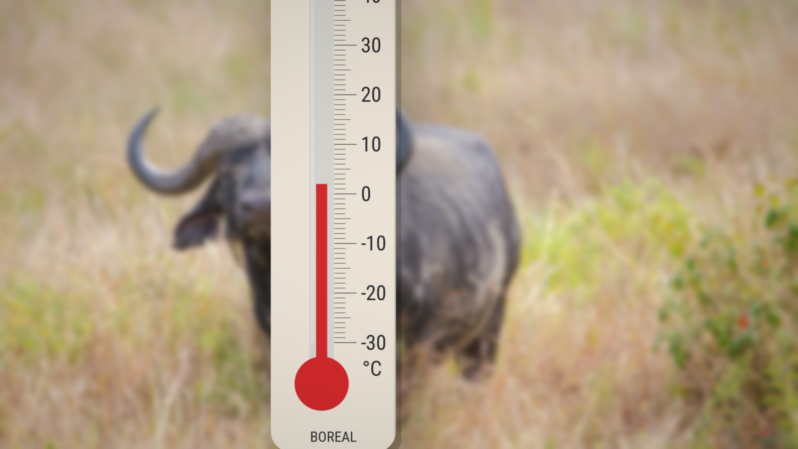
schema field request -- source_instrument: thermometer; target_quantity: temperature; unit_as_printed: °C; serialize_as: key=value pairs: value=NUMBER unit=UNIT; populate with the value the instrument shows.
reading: value=2 unit=°C
